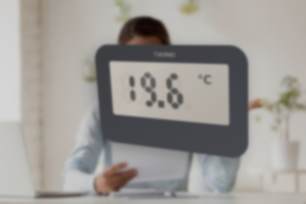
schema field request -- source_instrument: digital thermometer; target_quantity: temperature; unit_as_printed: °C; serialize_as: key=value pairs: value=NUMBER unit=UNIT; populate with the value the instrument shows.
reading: value=19.6 unit=°C
